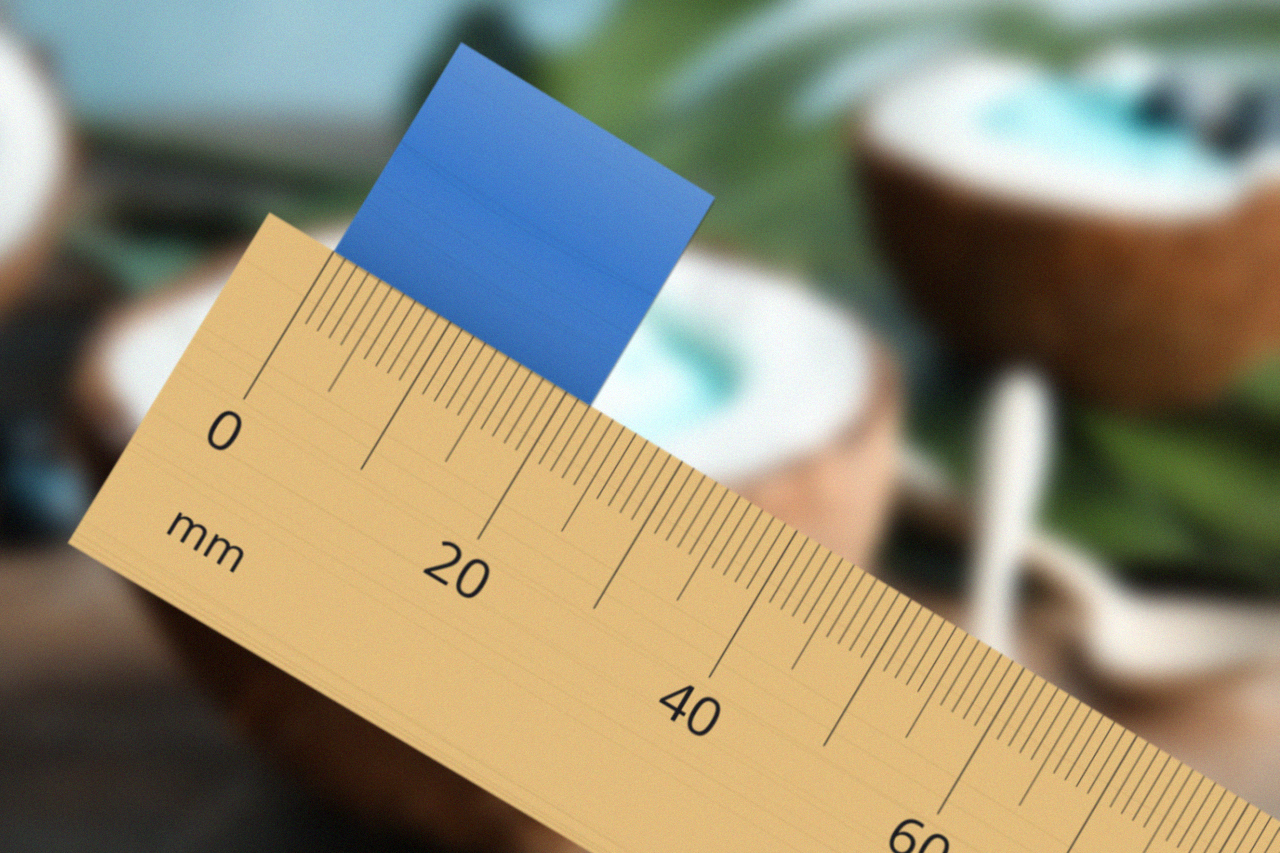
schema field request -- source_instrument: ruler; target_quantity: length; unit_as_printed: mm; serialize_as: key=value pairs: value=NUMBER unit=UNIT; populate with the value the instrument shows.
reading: value=22 unit=mm
